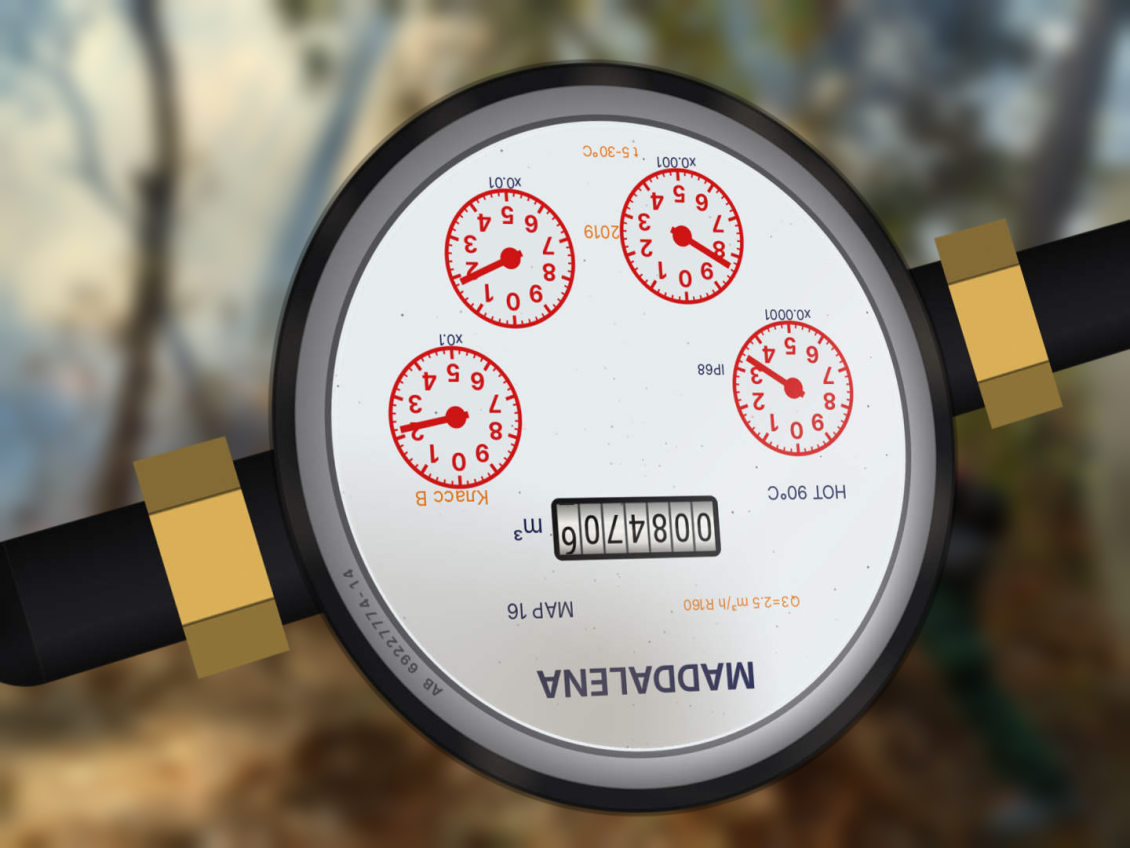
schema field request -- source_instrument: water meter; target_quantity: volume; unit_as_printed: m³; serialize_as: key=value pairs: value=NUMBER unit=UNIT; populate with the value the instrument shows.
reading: value=84706.2183 unit=m³
